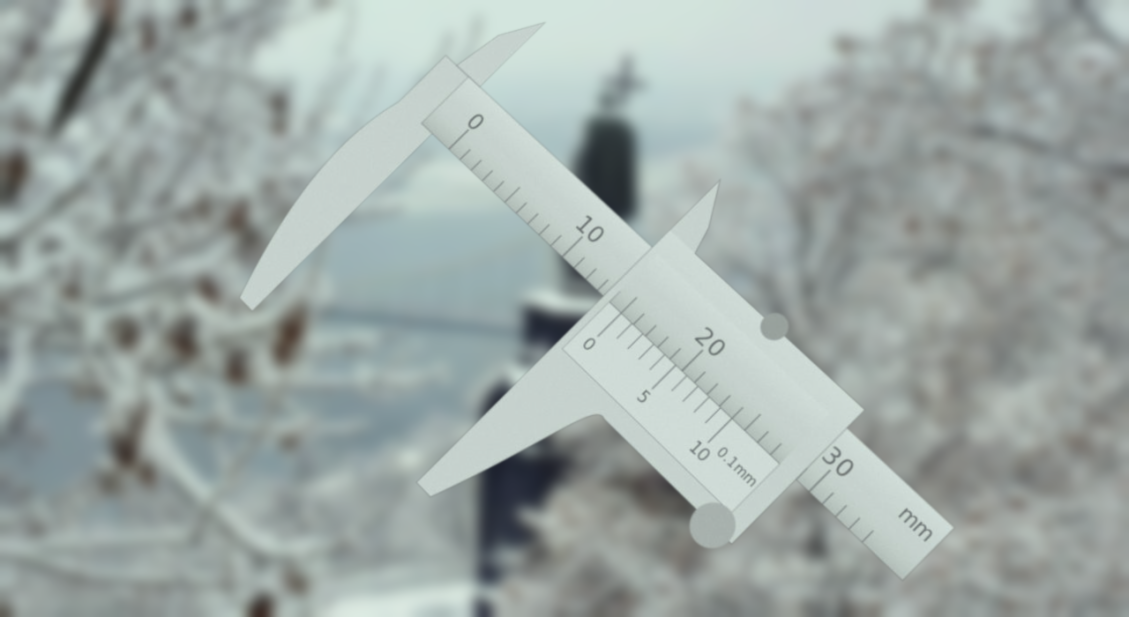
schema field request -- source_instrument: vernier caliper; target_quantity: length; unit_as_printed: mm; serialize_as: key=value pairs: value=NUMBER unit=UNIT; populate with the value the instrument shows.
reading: value=15.0 unit=mm
